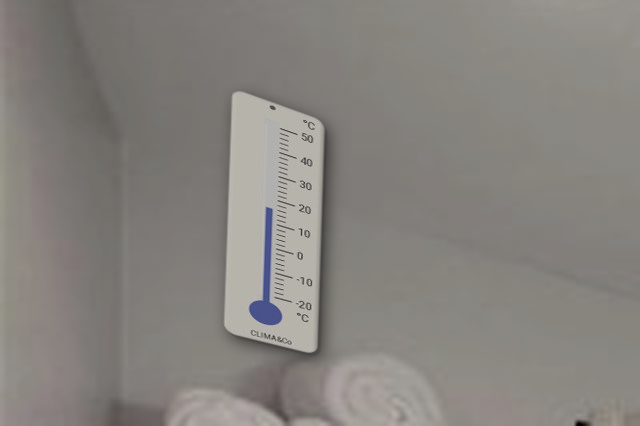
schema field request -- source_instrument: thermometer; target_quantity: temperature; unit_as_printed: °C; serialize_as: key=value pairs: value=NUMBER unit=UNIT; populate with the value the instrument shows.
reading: value=16 unit=°C
